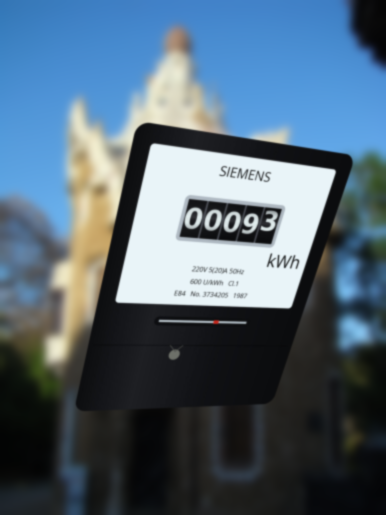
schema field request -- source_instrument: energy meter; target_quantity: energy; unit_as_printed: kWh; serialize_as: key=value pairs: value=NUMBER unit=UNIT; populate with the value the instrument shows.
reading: value=93 unit=kWh
